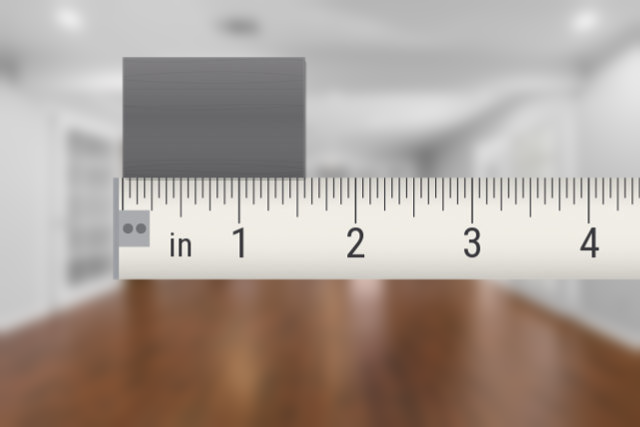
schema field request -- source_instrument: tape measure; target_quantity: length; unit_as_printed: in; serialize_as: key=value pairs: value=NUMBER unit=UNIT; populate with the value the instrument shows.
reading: value=1.5625 unit=in
